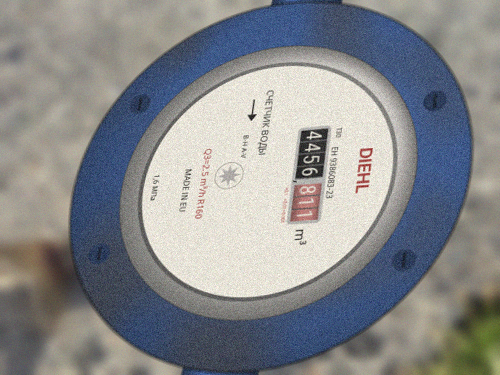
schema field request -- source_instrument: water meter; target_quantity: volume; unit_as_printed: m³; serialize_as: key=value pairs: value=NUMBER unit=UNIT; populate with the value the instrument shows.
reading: value=4456.811 unit=m³
